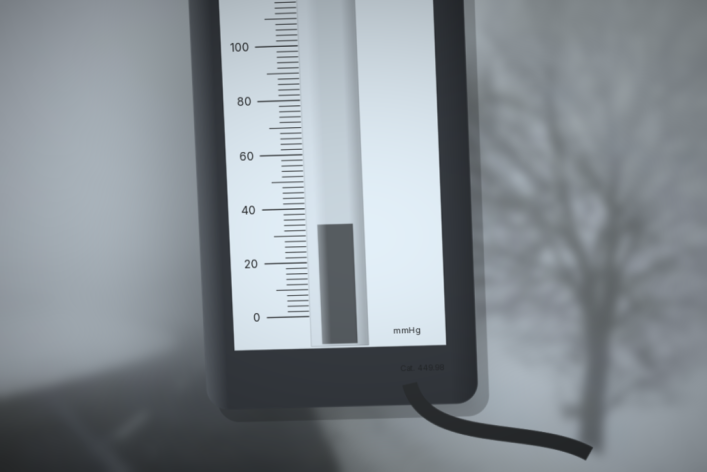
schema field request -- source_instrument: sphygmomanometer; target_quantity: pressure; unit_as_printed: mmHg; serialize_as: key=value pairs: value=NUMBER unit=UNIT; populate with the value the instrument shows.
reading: value=34 unit=mmHg
